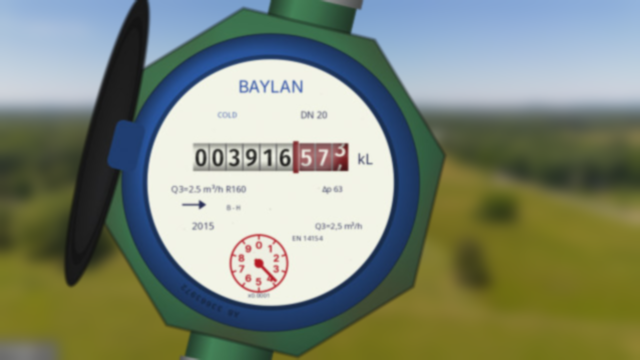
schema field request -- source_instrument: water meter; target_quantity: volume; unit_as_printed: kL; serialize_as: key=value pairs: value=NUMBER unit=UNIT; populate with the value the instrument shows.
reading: value=3916.5733 unit=kL
